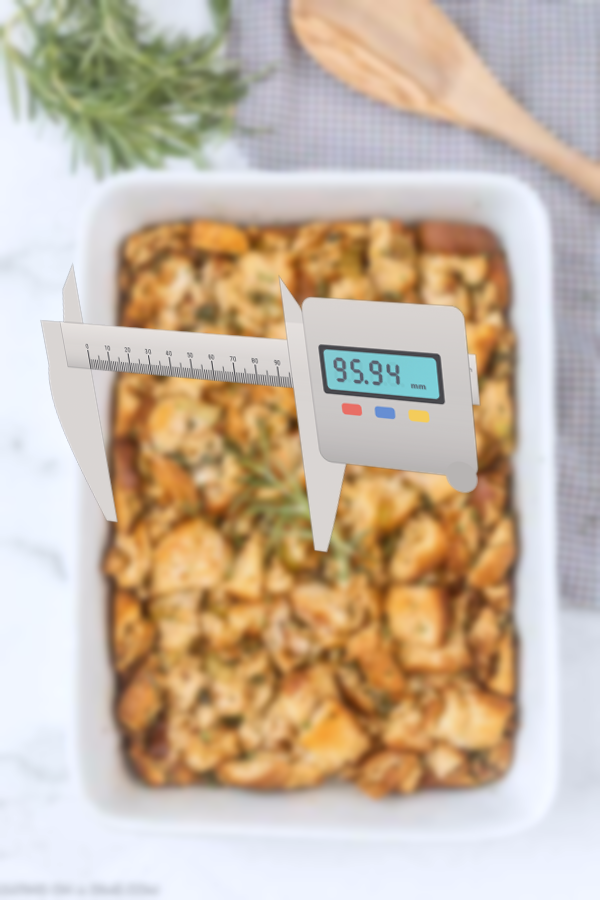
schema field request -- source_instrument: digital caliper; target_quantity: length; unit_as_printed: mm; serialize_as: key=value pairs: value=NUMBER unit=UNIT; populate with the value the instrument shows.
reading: value=95.94 unit=mm
